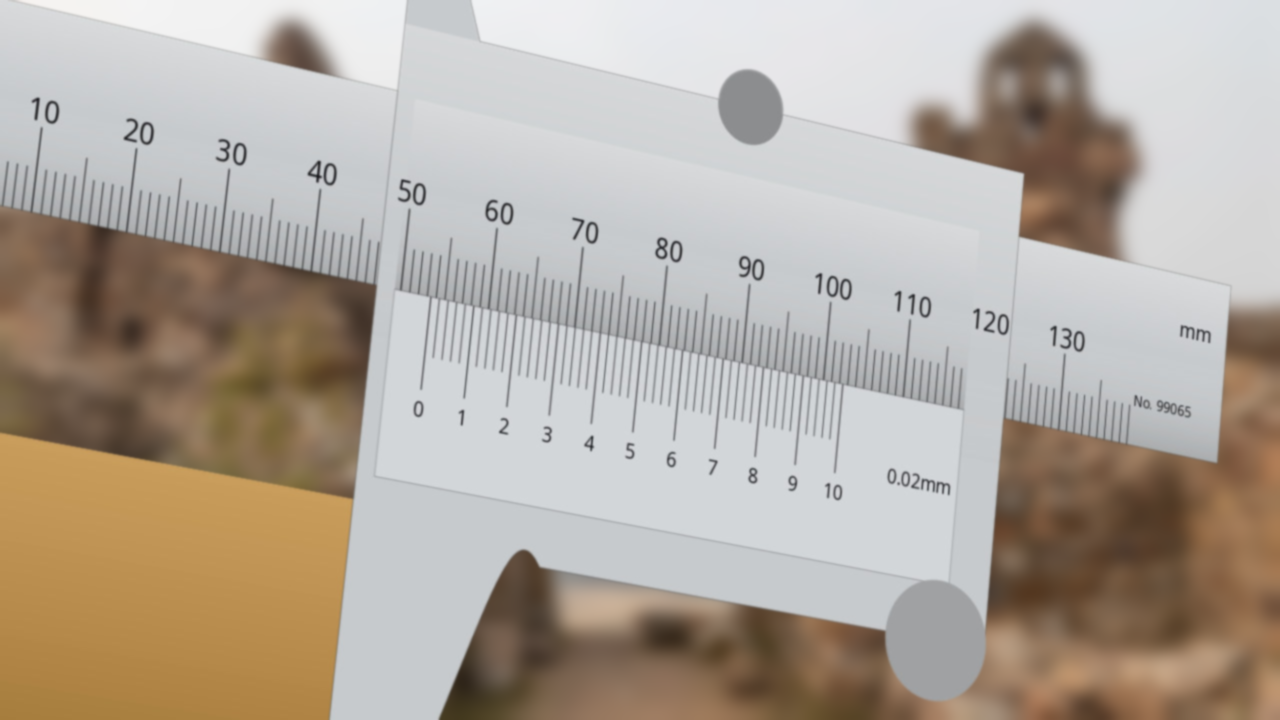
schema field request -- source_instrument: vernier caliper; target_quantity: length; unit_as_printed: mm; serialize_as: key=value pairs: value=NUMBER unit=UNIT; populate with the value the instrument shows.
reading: value=53.4 unit=mm
